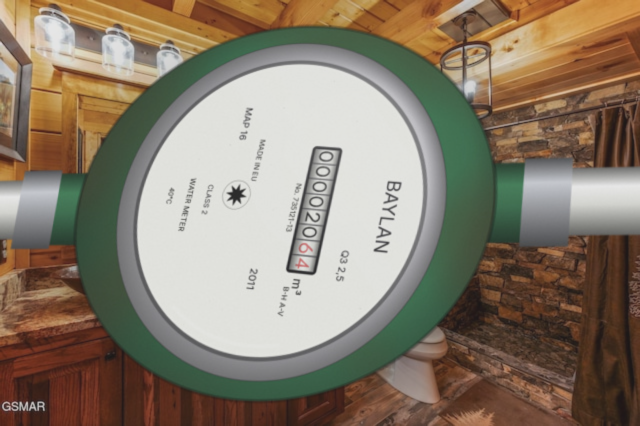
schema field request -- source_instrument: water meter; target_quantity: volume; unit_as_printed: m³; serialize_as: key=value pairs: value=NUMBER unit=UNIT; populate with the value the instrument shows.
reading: value=20.64 unit=m³
